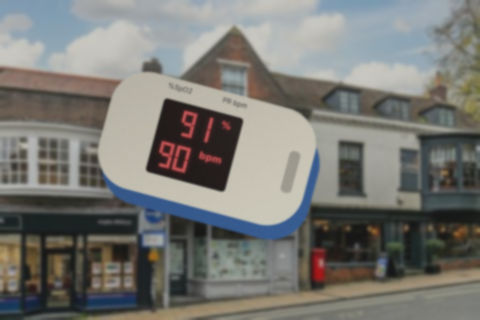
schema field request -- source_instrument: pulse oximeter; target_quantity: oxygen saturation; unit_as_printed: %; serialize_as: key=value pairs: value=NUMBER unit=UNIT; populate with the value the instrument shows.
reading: value=91 unit=%
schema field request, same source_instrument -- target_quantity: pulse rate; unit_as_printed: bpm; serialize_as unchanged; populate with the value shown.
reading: value=90 unit=bpm
